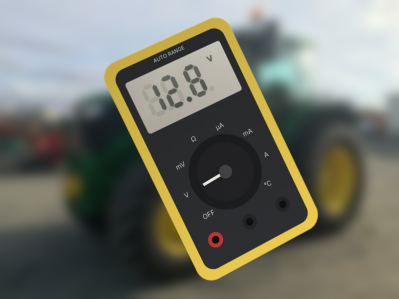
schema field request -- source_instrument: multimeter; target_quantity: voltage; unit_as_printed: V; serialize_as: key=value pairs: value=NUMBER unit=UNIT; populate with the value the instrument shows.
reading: value=12.8 unit=V
